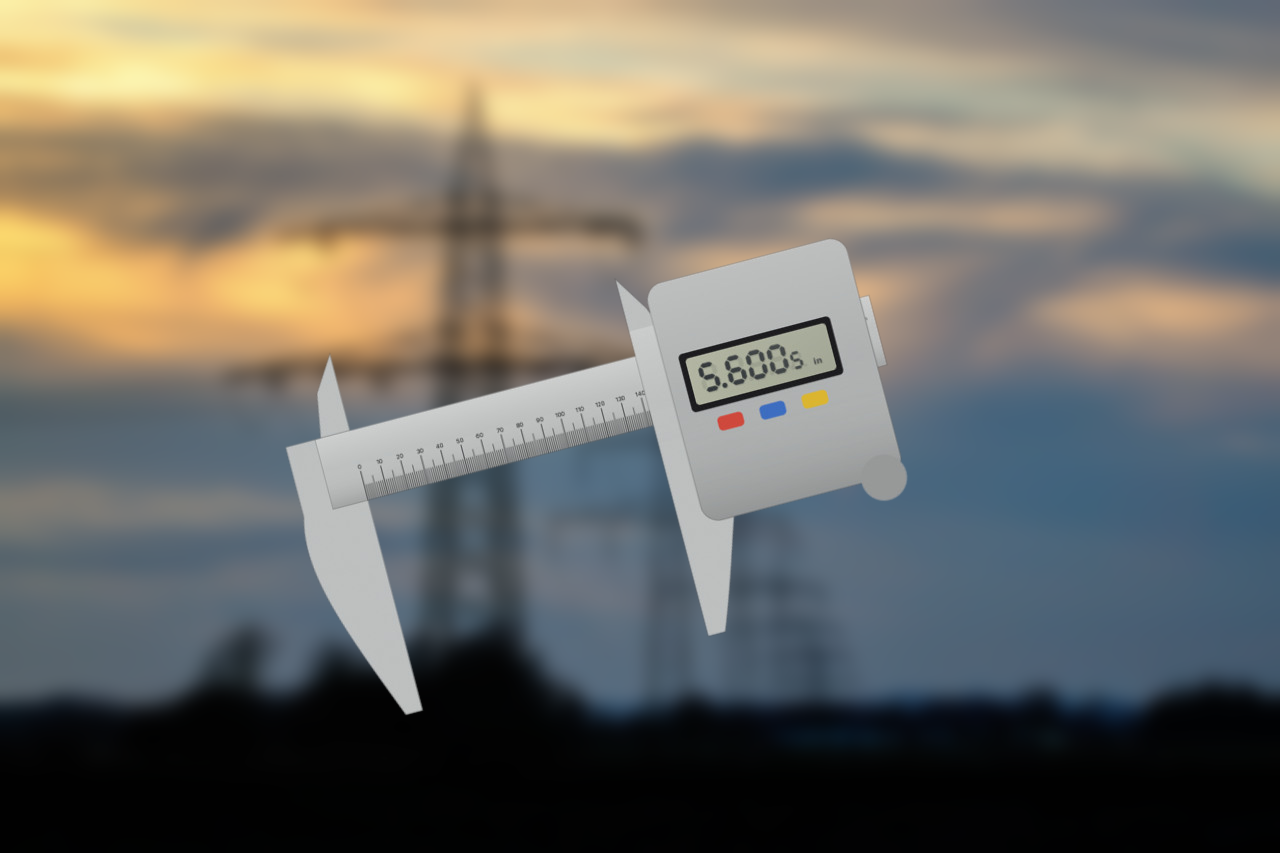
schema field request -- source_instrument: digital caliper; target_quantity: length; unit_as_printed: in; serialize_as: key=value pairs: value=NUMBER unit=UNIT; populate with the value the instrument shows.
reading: value=5.6005 unit=in
